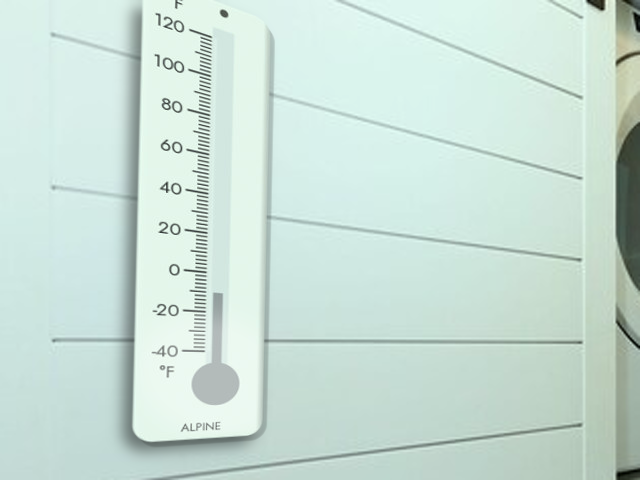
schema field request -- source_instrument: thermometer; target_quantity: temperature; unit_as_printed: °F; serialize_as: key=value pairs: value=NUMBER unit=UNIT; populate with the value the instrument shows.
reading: value=-10 unit=°F
